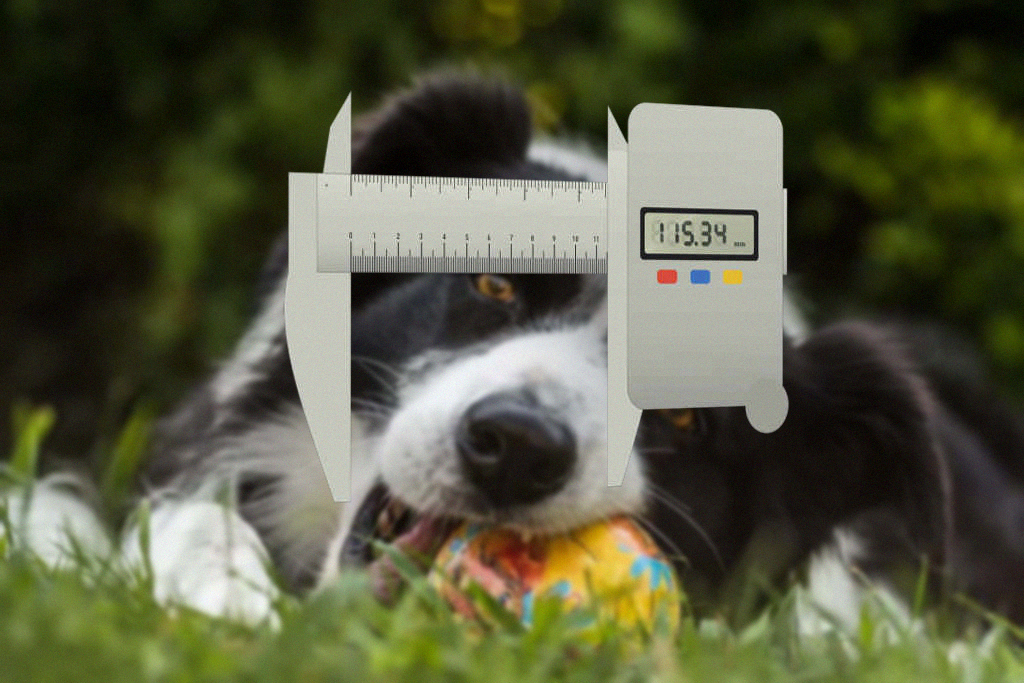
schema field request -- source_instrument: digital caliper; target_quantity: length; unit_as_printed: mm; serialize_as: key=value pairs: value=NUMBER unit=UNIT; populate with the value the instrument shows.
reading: value=115.34 unit=mm
